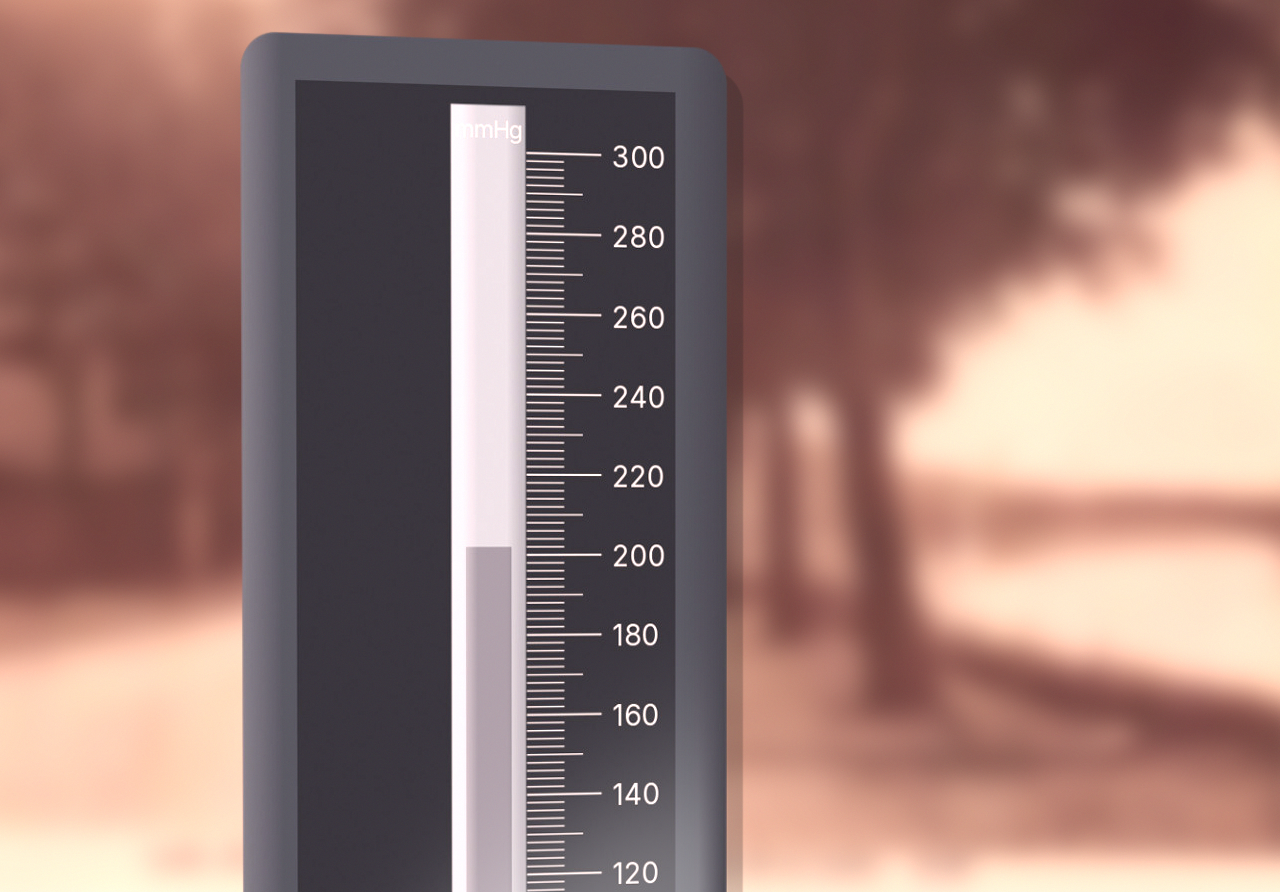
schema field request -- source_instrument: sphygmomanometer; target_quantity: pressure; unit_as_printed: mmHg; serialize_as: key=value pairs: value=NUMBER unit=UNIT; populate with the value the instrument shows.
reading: value=202 unit=mmHg
